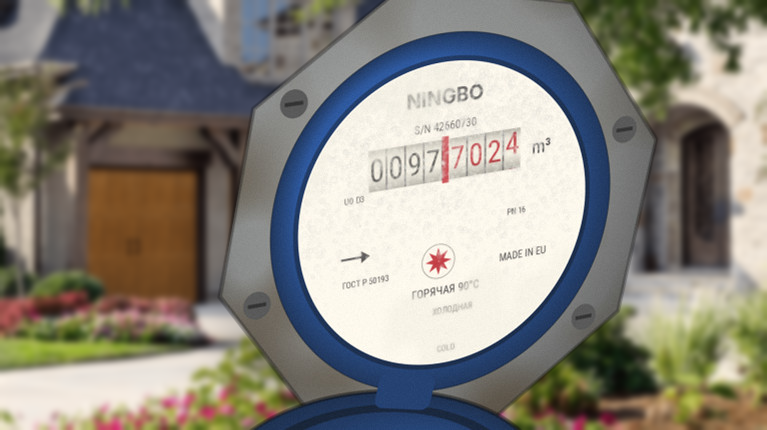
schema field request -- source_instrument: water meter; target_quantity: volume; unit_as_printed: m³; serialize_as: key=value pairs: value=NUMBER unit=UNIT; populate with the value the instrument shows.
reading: value=97.7024 unit=m³
